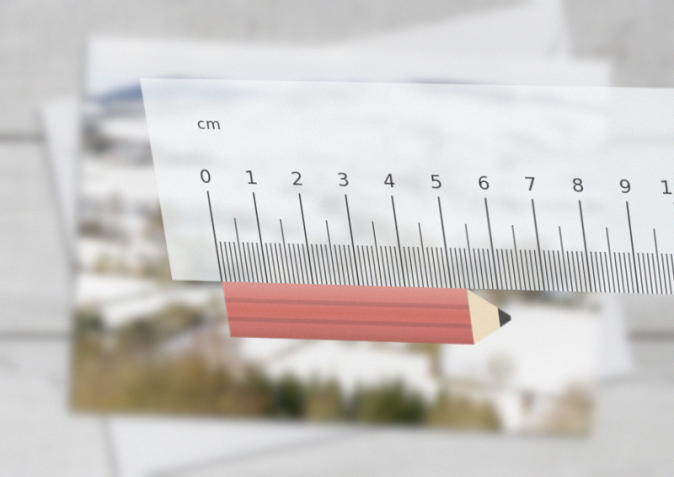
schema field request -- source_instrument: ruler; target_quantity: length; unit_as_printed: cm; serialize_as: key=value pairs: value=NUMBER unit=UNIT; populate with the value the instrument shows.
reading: value=6.2 unit=cm
